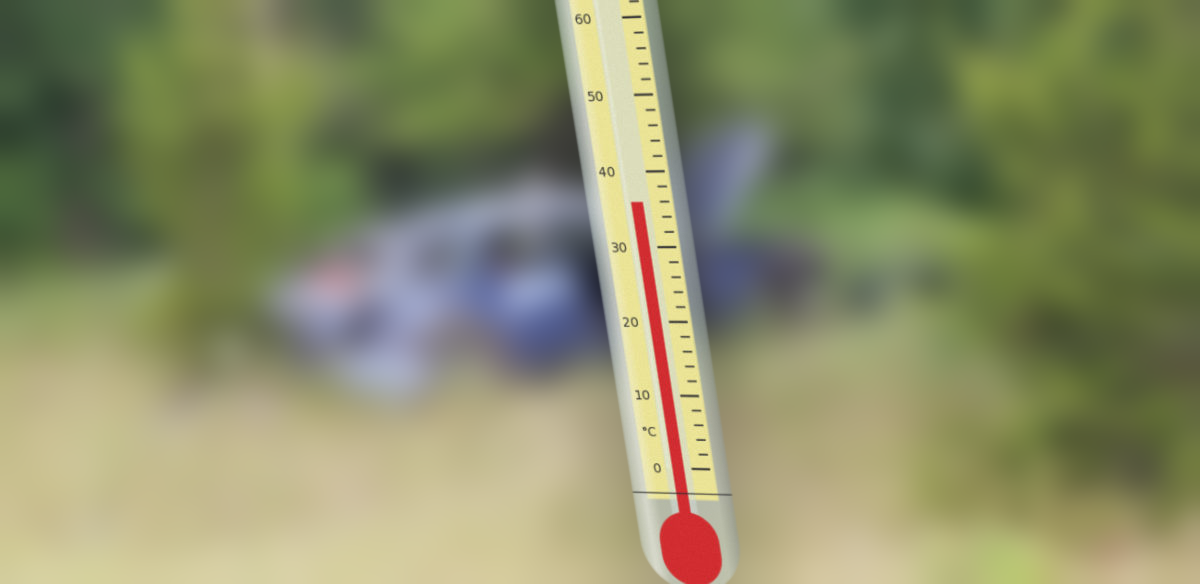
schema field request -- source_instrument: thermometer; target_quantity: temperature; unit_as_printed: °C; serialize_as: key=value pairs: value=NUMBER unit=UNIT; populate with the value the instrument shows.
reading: value=36 unit=°C
